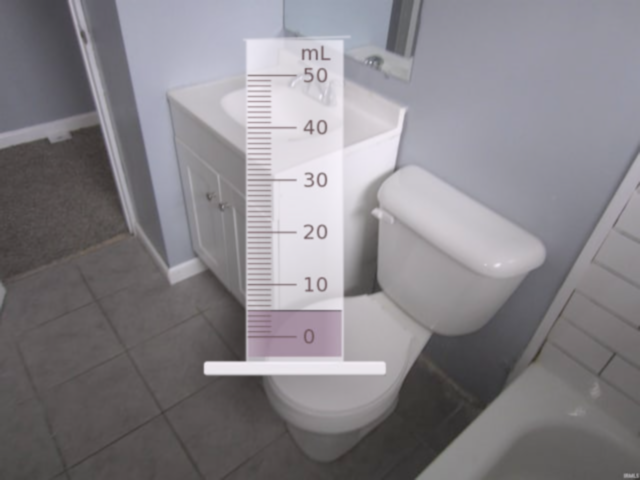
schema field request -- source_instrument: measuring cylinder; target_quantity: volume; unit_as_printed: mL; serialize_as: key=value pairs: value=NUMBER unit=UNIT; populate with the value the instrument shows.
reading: value=5 unit=mL
